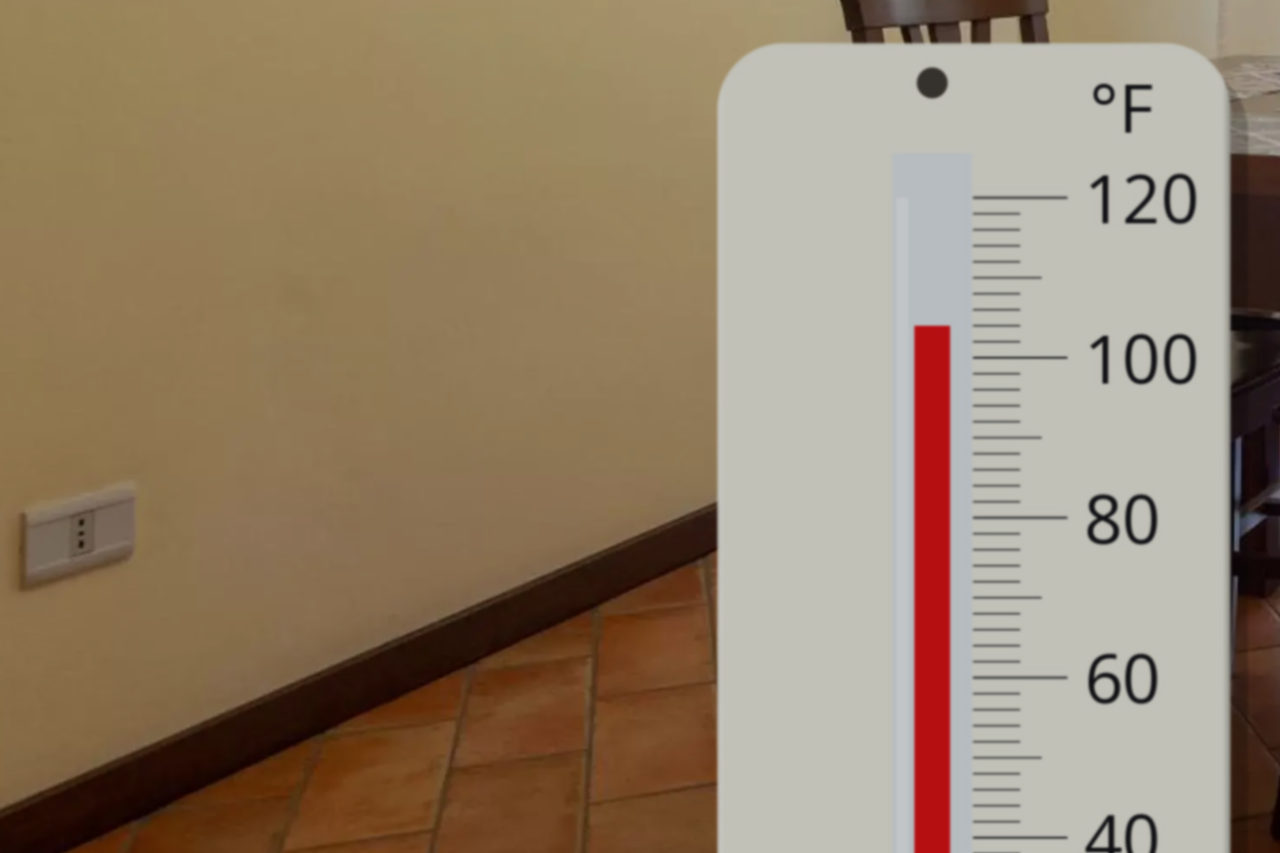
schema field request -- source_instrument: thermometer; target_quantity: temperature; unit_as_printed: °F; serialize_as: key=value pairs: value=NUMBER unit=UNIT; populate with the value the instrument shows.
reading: value=104 unit=°F
